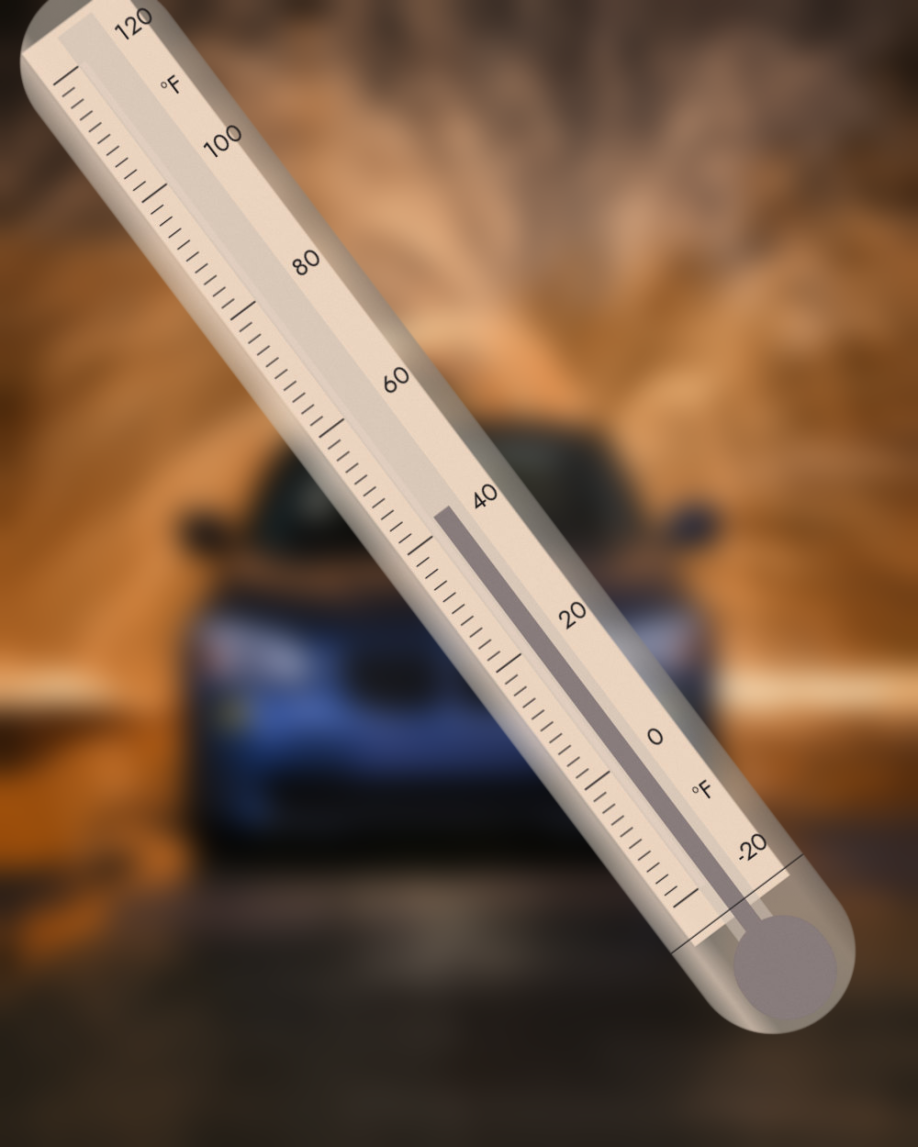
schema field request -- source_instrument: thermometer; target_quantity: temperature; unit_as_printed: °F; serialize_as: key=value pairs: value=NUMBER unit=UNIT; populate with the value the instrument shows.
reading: value=42 unit=°F
